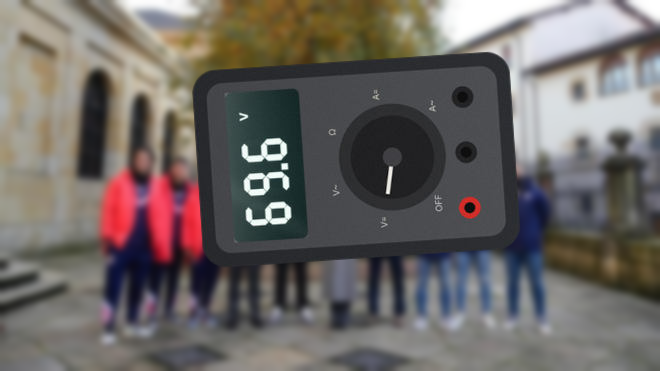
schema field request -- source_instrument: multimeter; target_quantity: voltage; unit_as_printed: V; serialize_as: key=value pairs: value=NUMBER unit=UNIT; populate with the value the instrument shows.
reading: value=69.6 unit=V
